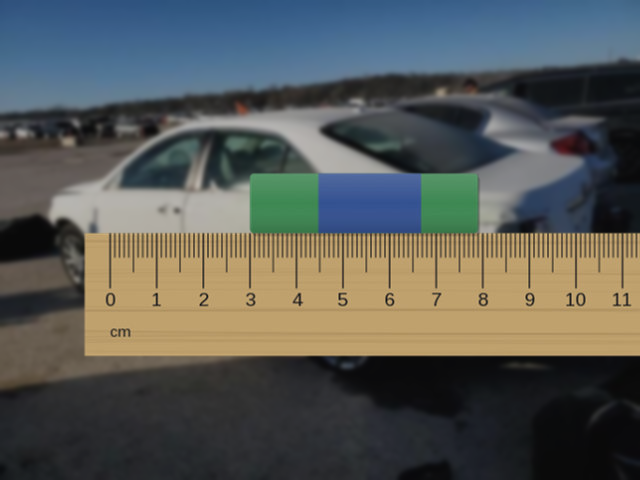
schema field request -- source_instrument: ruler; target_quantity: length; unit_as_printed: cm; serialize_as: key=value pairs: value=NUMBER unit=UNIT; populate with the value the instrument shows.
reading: value=4.9 unit=cm
